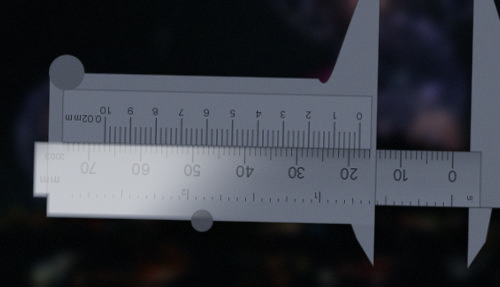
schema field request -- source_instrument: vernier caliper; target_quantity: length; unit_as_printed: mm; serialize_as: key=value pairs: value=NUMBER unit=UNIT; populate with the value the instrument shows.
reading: value=18.0 unit=mm
